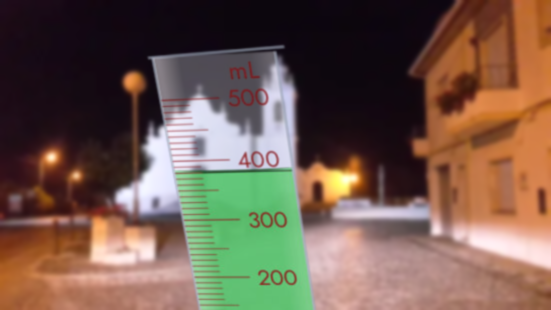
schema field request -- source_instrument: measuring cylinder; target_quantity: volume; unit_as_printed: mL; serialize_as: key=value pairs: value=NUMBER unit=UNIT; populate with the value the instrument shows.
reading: value=380 unit=mL
